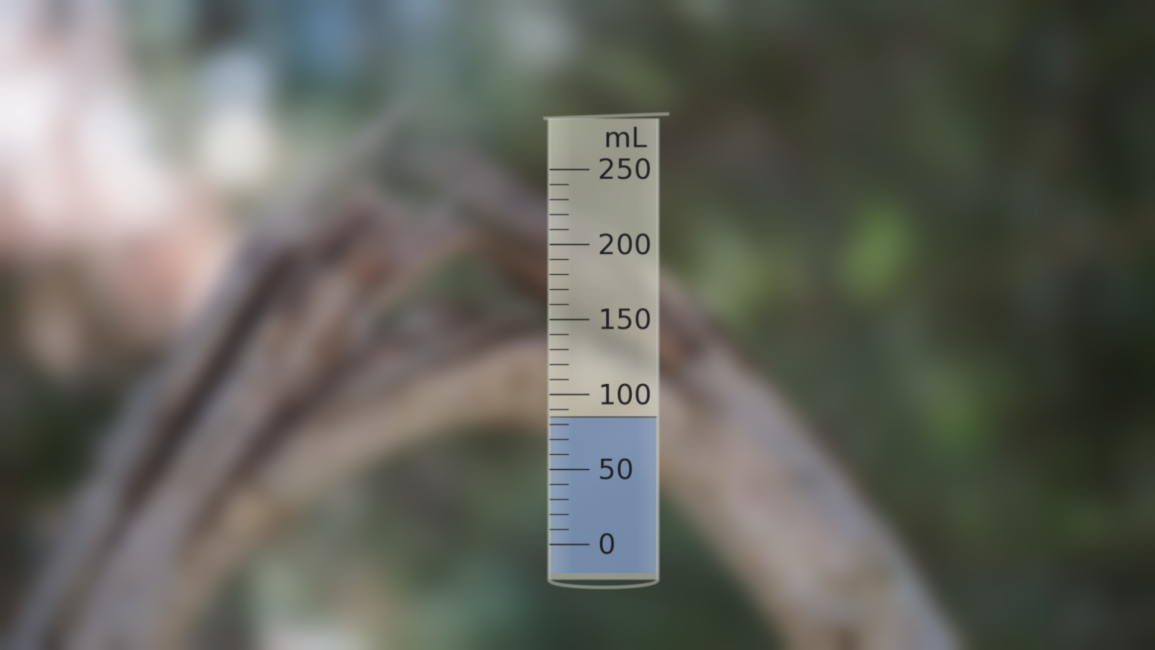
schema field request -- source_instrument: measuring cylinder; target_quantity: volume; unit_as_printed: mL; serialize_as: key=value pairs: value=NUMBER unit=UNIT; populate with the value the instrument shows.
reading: value=85 unit=mL
